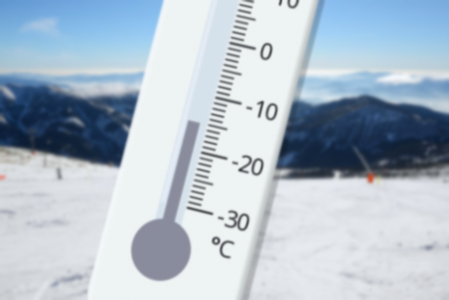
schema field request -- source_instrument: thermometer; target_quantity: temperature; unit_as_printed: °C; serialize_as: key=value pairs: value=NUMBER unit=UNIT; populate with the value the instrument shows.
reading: value=-15 unit=°C
